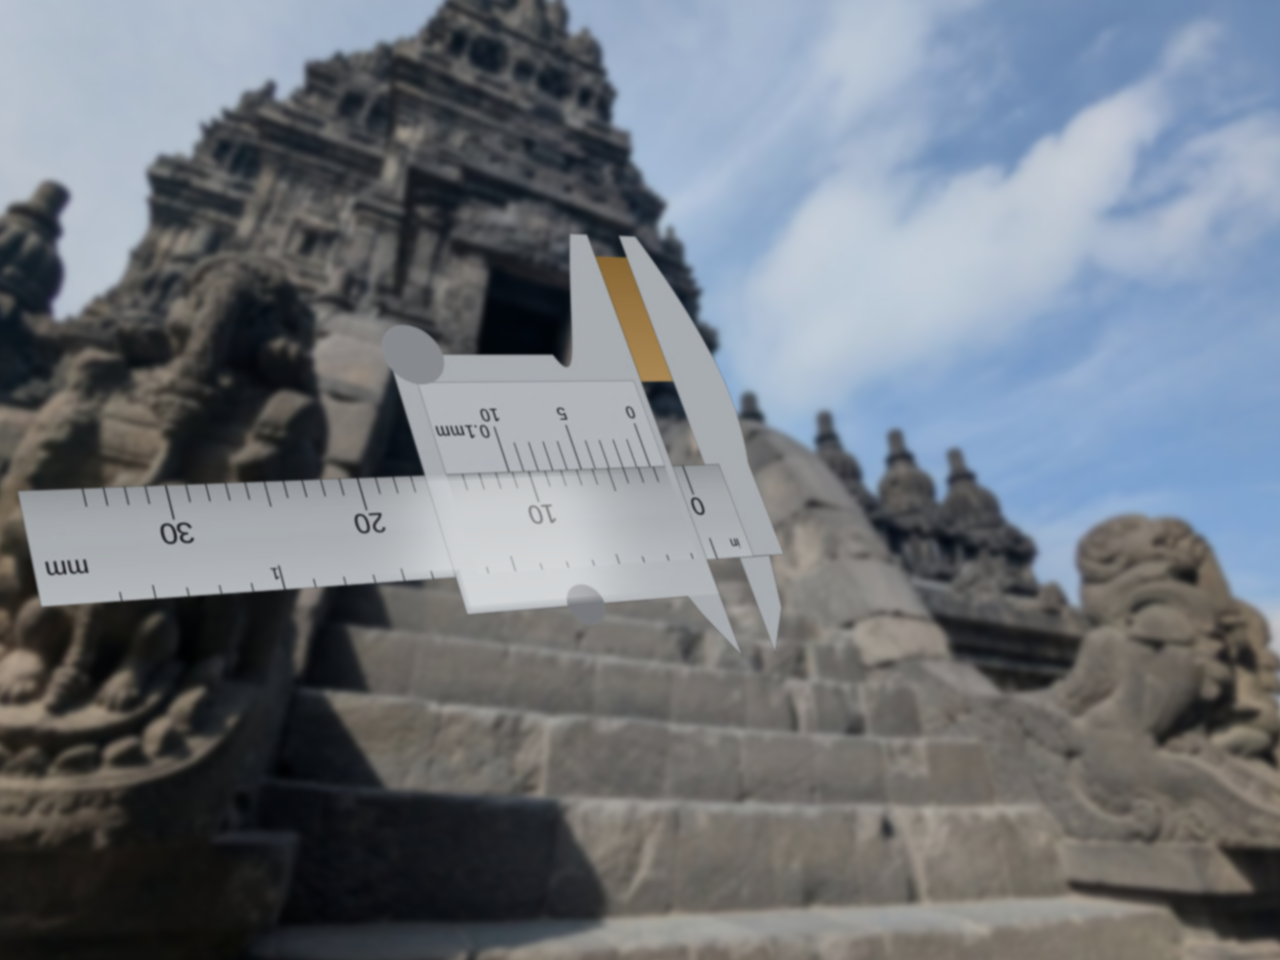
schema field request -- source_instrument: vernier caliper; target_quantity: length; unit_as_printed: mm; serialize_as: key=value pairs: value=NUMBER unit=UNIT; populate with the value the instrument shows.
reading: value=2.2 unit=mm
